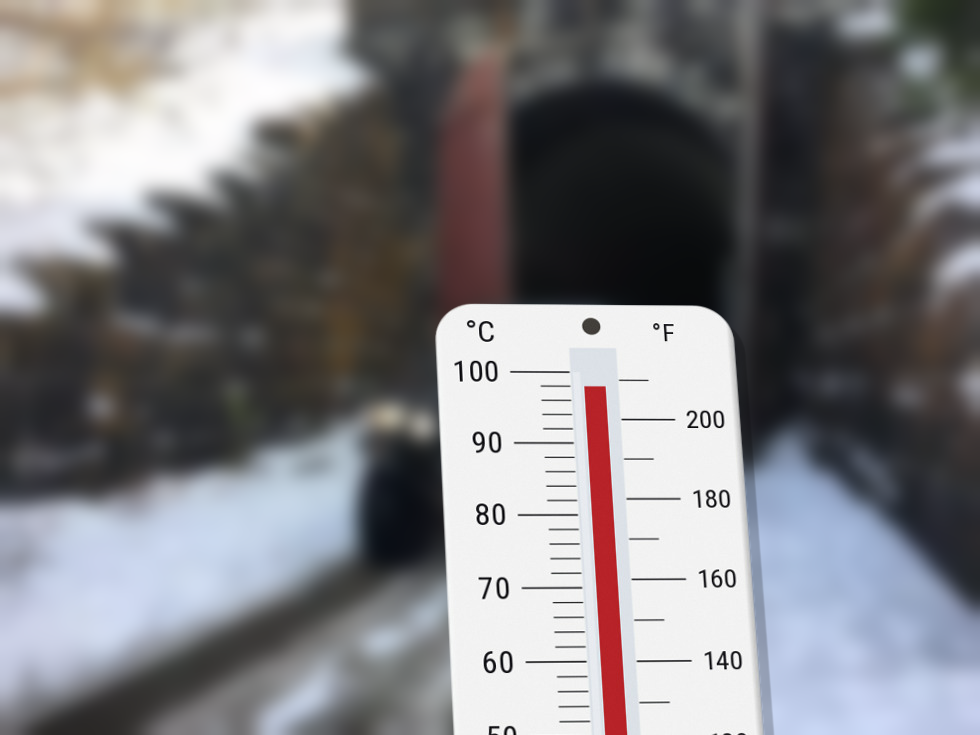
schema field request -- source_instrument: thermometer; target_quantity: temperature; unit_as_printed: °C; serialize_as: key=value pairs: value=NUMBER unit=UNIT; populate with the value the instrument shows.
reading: value=98 unit=°C
